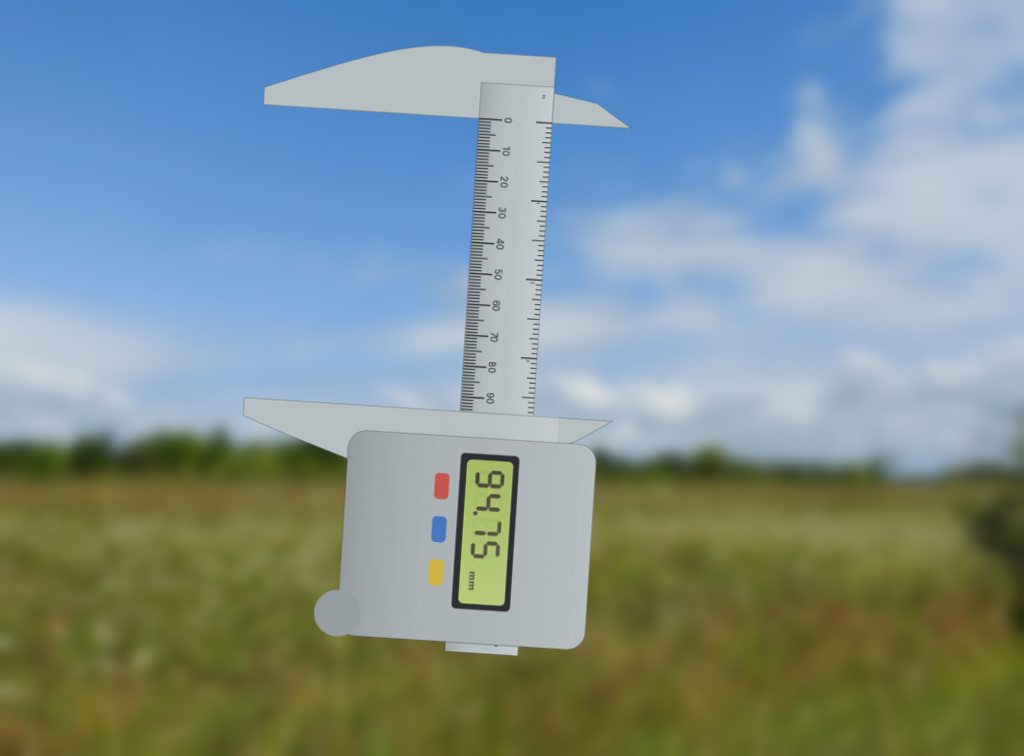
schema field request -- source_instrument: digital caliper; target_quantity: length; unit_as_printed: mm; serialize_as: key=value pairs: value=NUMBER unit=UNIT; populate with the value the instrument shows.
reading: value=94.75 unit=mm
